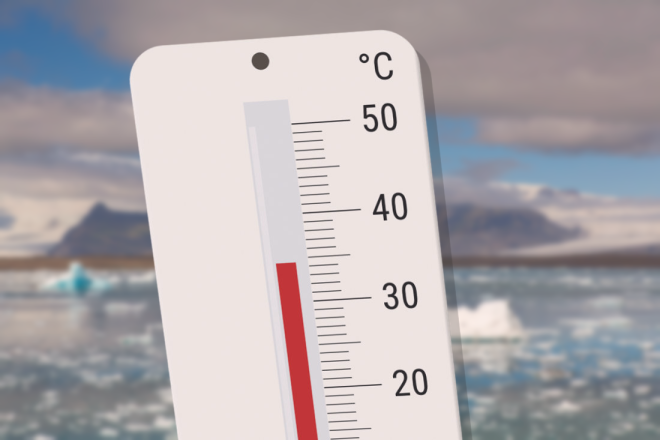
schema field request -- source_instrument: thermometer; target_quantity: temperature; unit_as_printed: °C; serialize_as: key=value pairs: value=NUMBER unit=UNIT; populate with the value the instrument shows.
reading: value=34.5 unit=°C
